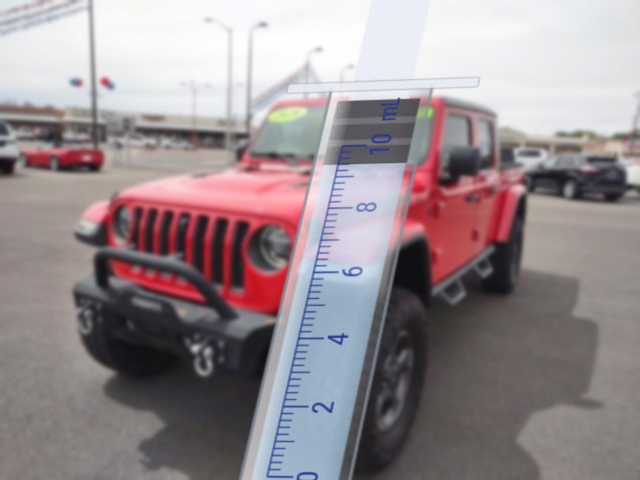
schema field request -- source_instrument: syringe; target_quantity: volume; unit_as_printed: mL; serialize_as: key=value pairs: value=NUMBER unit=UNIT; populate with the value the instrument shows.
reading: value=9.4 unit=mL
